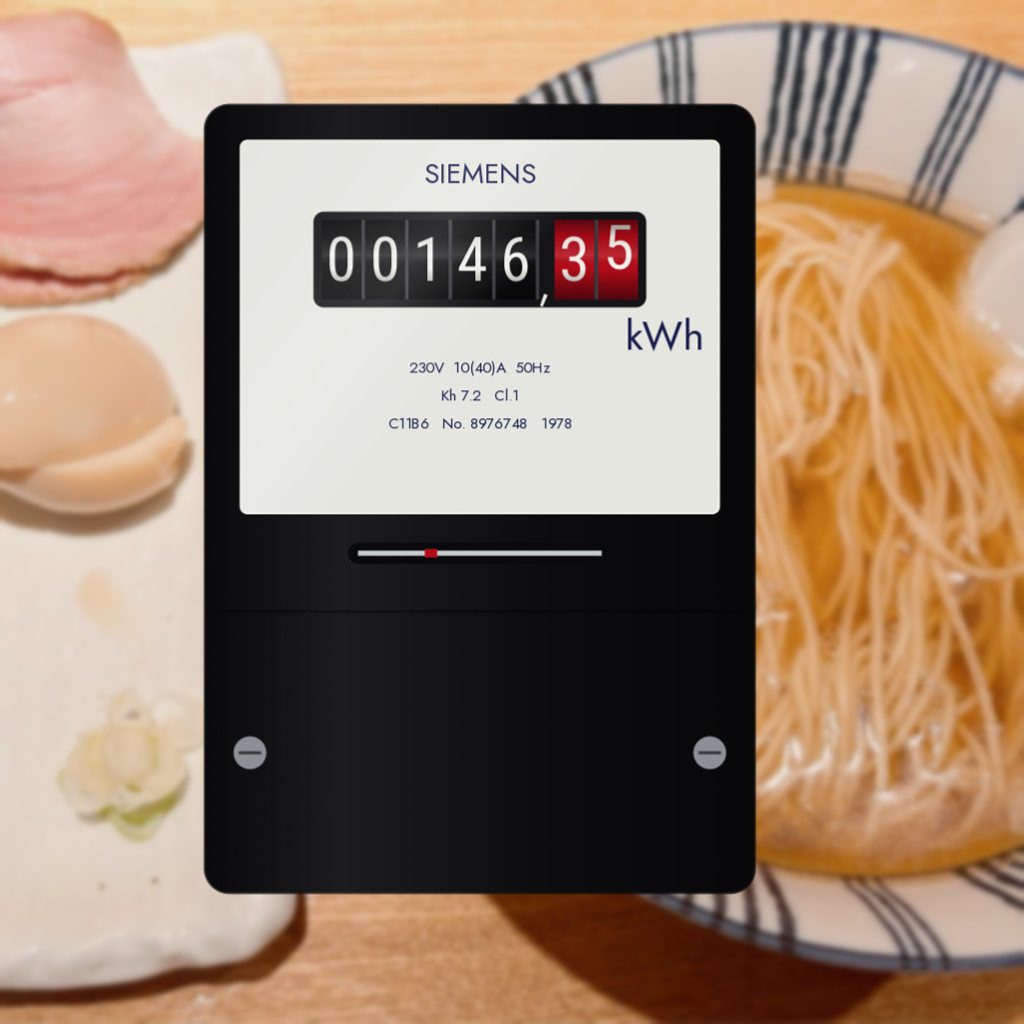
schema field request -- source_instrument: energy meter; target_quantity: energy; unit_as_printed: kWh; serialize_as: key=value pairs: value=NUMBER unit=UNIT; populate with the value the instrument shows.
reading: value=146.35 unit=kWh
